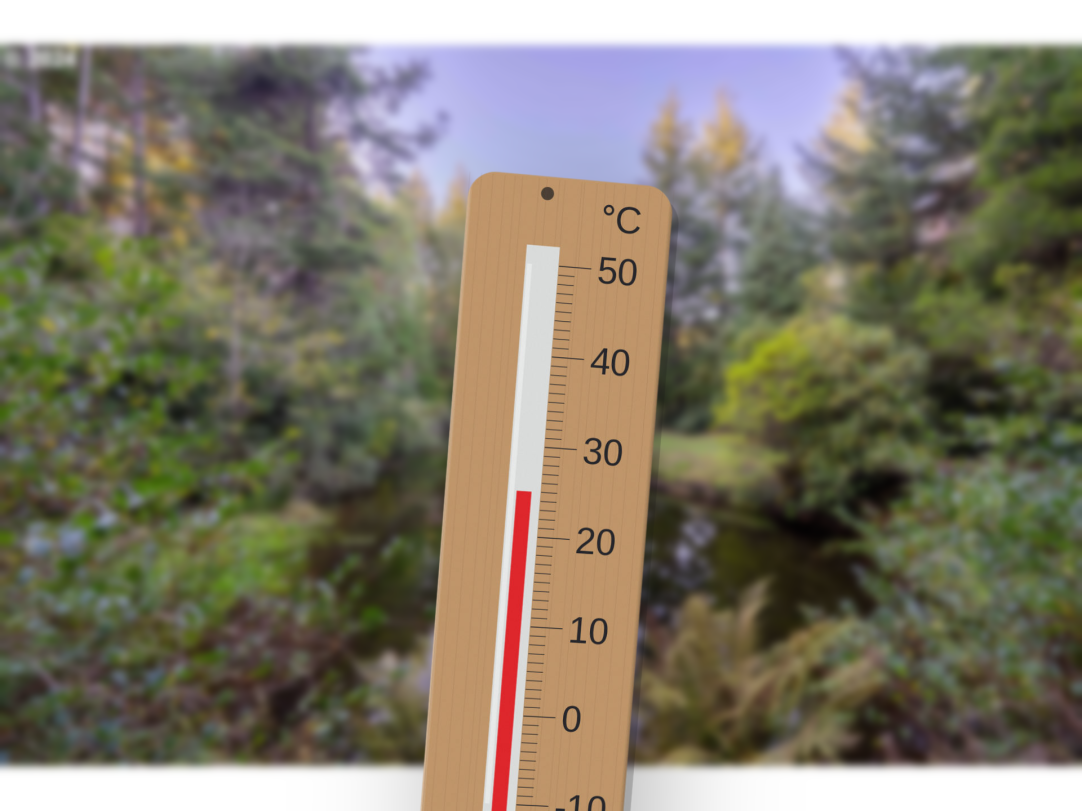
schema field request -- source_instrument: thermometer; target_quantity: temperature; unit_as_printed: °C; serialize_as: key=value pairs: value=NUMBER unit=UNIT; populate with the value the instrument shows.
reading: value=25 unit=°C
